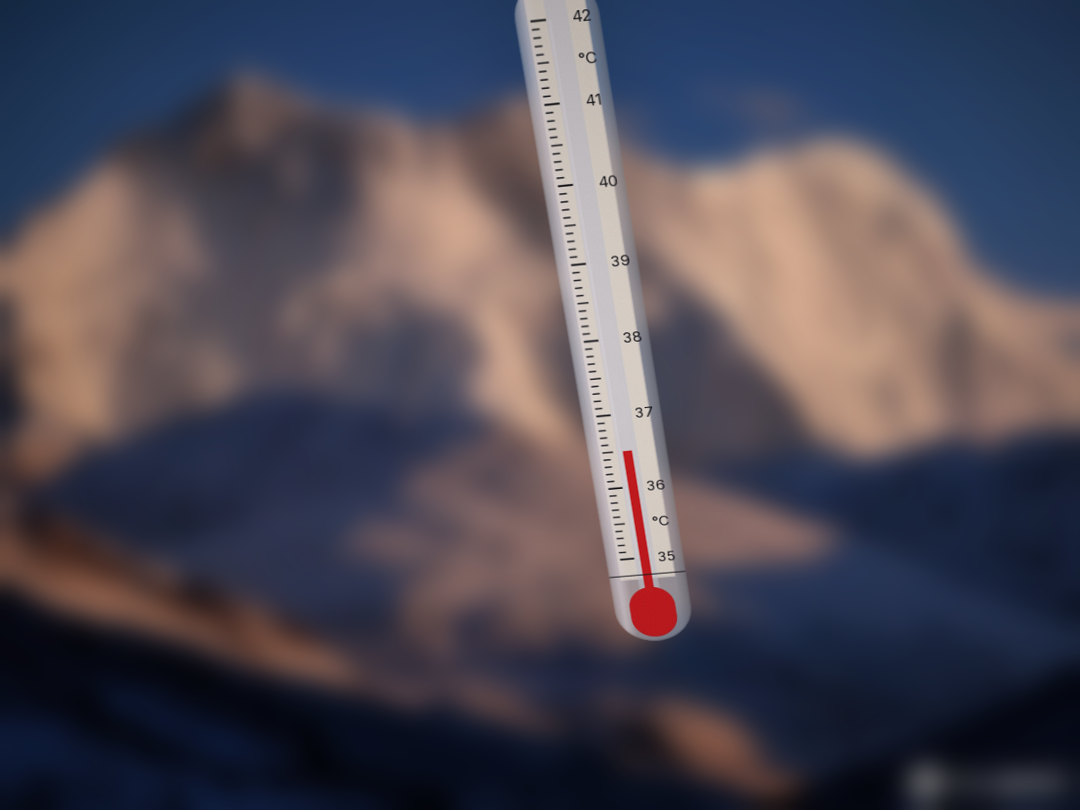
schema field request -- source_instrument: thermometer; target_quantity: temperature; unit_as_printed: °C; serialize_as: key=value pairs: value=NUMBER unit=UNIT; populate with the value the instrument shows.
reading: value=36.5 unit=°C
